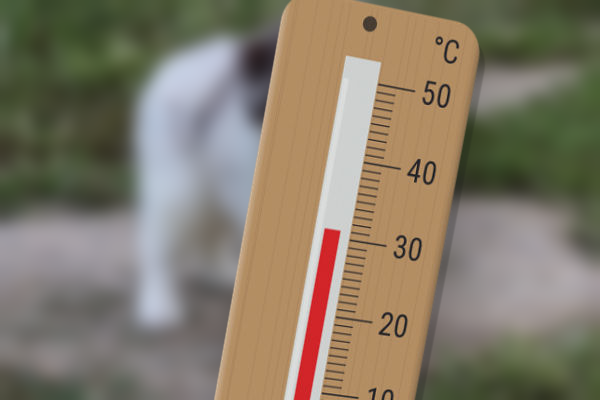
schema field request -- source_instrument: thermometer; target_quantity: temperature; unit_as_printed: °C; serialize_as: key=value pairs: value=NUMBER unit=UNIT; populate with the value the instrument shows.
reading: value=31 unit=°C
